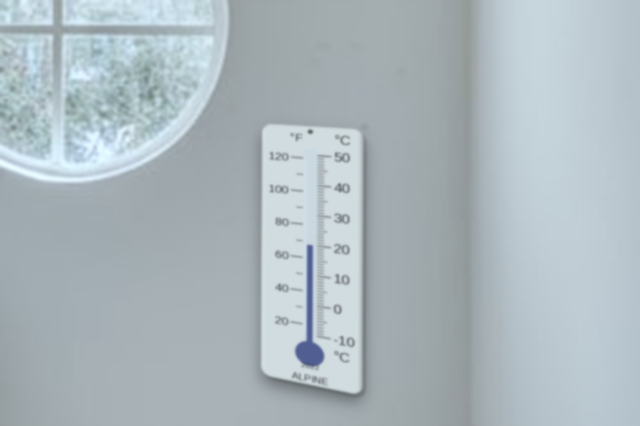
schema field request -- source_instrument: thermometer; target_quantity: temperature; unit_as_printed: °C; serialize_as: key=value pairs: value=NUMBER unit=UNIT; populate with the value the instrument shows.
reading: value=20 unit=°C
